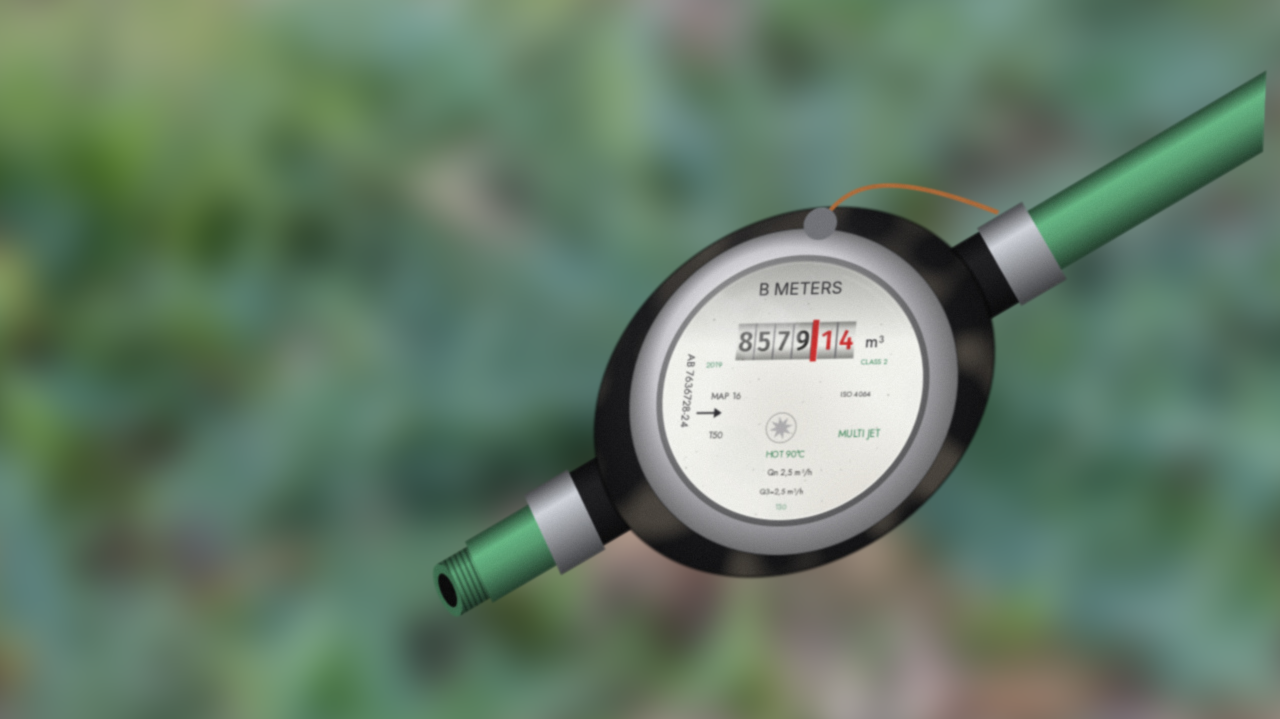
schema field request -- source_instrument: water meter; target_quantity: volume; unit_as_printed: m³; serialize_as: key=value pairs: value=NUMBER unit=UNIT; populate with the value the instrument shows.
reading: value=8579.14 unit=m³
